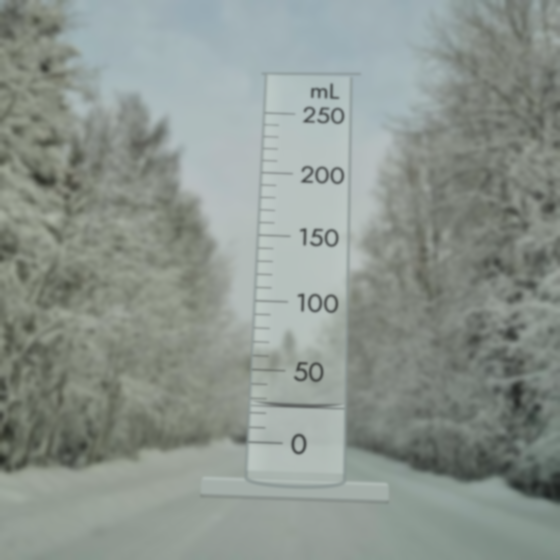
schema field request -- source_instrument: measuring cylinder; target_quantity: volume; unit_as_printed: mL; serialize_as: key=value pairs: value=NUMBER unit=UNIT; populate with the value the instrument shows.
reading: value=25 unit=mL
